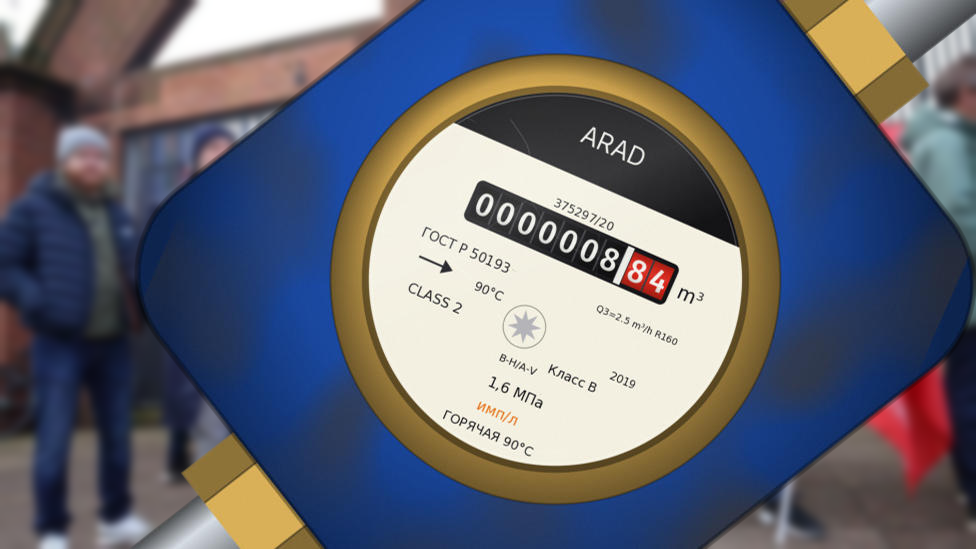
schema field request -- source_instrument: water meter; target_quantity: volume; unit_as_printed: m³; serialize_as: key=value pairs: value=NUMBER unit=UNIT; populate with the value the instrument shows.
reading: value=8.84 unit=m³
